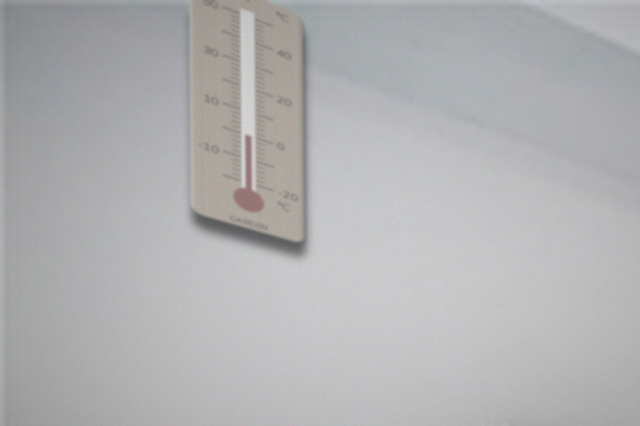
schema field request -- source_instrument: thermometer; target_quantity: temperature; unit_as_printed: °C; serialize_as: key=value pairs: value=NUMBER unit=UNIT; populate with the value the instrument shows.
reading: value=0 unit=°C
